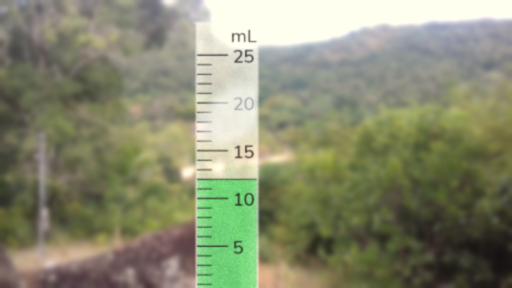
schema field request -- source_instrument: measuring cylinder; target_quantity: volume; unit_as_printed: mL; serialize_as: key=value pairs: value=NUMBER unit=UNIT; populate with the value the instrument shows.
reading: value=12 unit=mL
